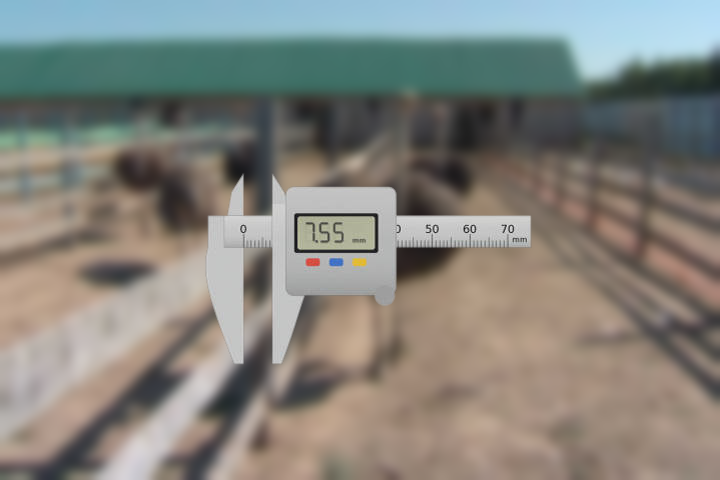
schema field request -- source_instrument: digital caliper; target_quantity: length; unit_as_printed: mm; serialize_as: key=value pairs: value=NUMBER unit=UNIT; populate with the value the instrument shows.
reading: value=7.55 unit=mm
